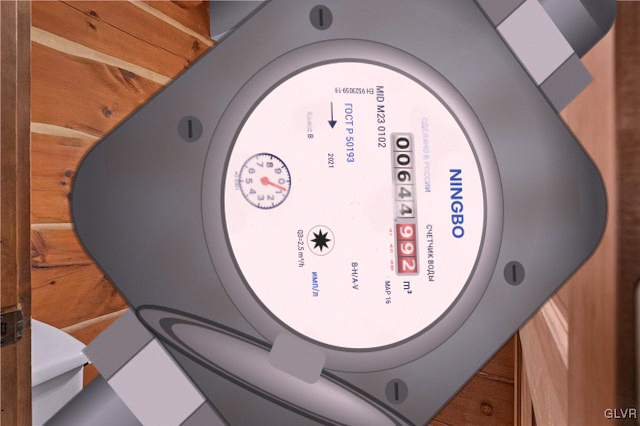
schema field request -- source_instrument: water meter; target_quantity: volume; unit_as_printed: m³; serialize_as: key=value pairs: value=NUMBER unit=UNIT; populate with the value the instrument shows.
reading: value=644.9920 unit=m³
